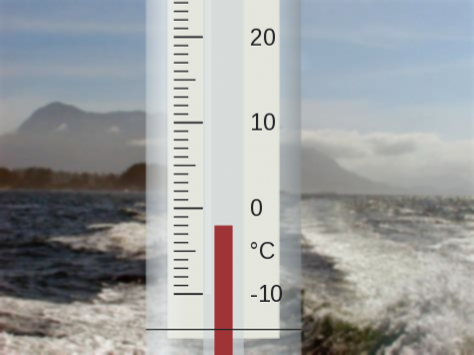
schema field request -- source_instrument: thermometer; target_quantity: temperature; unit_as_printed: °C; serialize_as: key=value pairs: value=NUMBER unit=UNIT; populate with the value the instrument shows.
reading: value=-2 unit=°C
